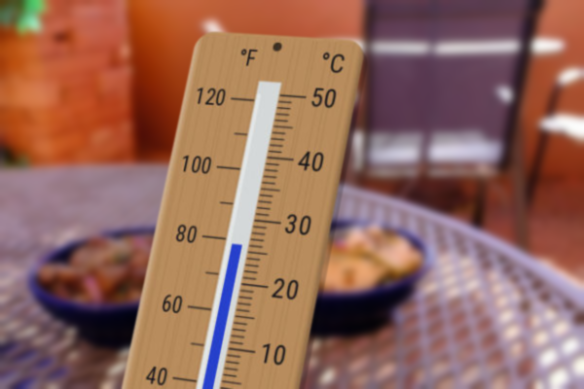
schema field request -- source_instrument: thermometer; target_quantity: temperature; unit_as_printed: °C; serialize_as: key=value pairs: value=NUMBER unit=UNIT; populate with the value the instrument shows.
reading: value=26 unit=°C
